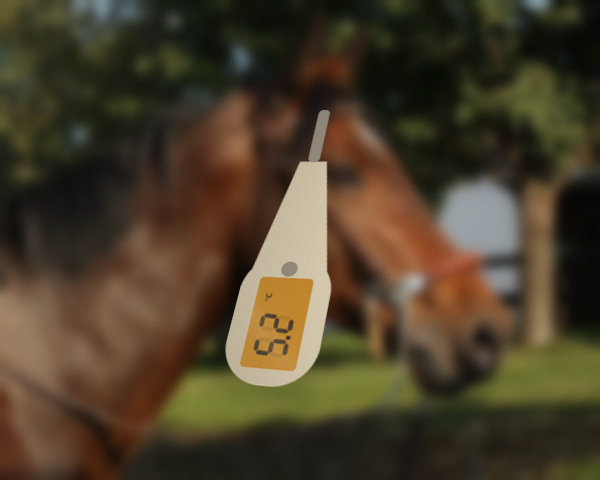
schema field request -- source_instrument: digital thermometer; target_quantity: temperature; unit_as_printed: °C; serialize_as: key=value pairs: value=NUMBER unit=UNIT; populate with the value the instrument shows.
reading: value=5.2 unit=°C
